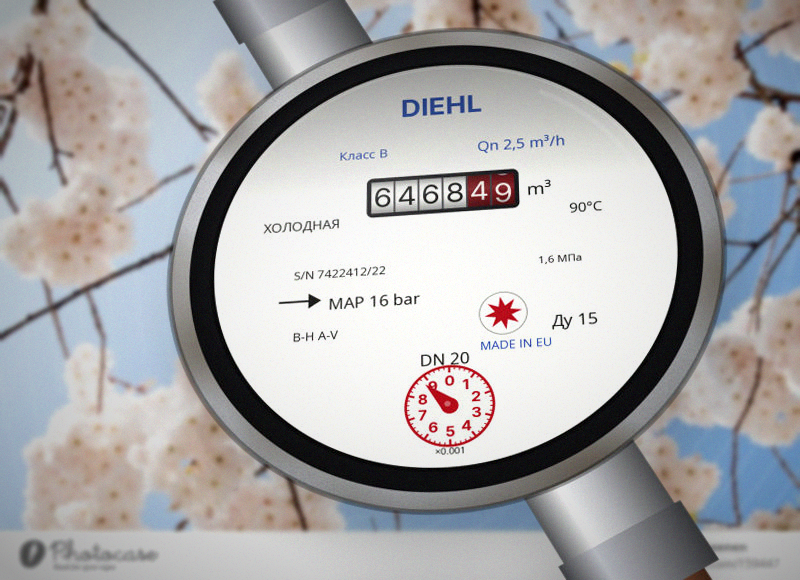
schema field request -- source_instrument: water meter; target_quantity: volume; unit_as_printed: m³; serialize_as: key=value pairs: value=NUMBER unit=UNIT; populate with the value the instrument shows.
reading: value=6468.488 unit=m³
